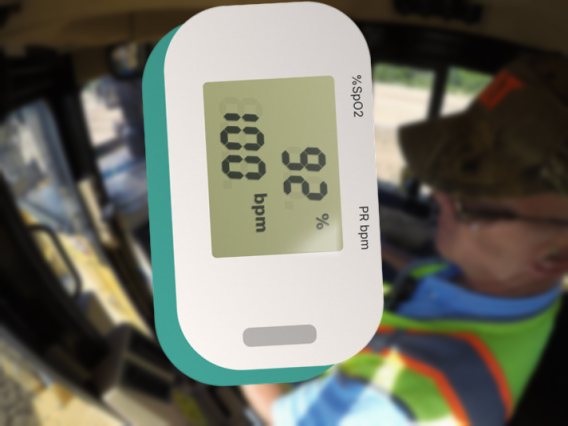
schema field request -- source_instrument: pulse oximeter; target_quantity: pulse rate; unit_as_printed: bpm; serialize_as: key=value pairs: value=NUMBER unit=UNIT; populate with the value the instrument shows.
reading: value=100 unit=bpm
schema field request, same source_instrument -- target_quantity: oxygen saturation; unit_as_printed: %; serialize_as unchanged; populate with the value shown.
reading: value=92 unit=%
